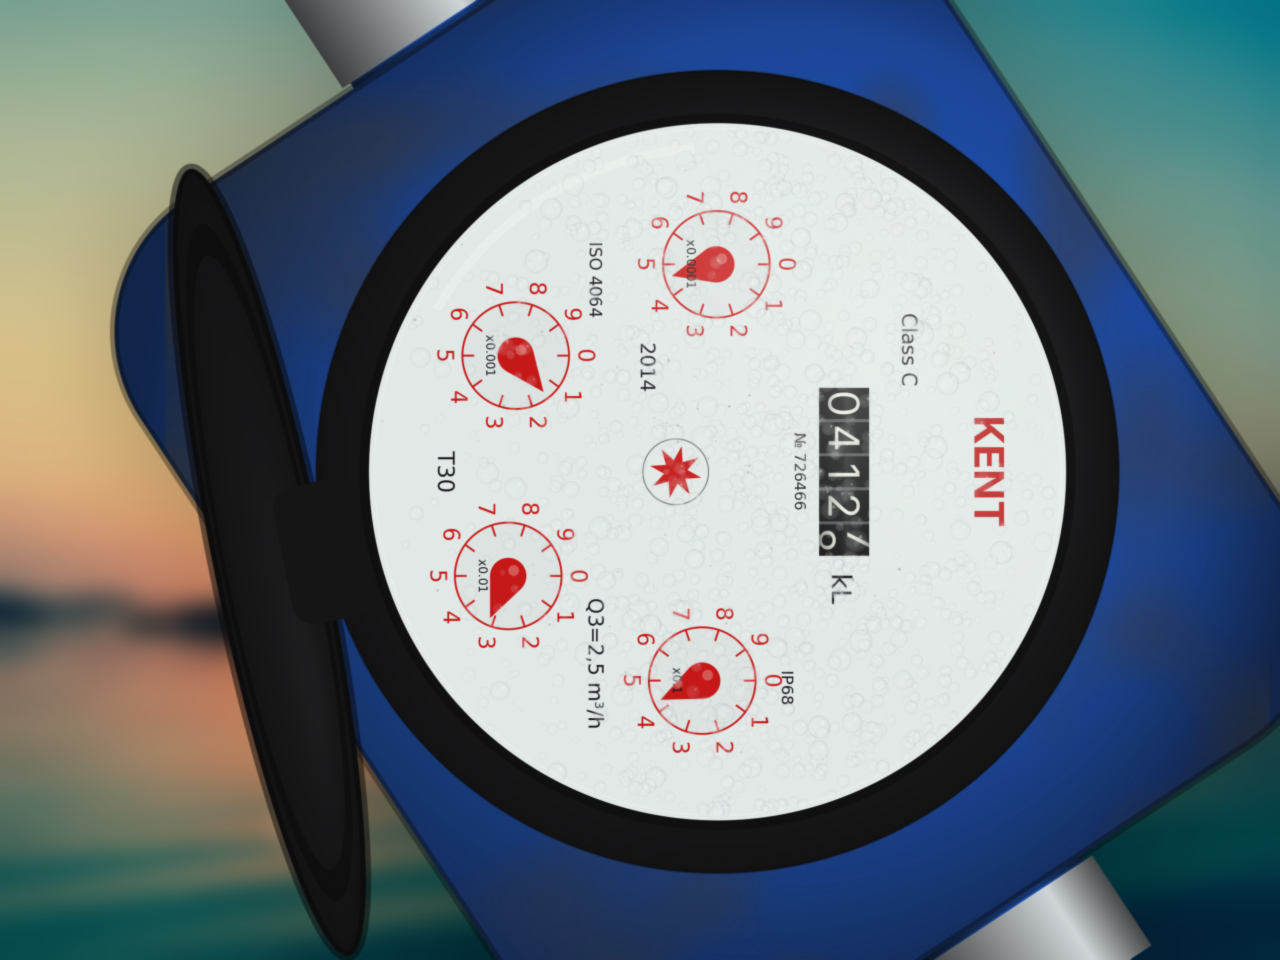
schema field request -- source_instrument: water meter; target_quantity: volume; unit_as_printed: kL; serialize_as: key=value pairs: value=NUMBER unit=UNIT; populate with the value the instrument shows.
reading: value=4127.4314 unit=kL
